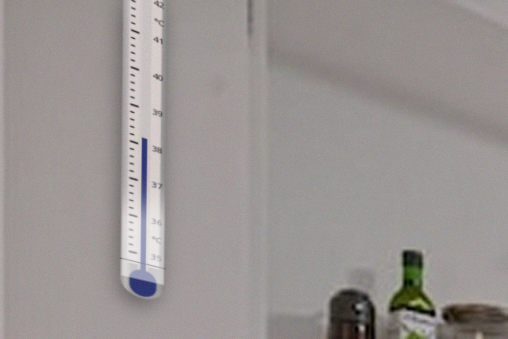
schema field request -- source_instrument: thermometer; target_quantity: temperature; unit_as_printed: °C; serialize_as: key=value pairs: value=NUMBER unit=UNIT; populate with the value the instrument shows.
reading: value=38.2 unit=°C
